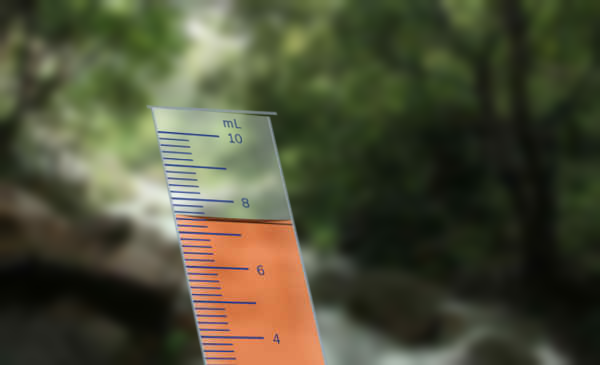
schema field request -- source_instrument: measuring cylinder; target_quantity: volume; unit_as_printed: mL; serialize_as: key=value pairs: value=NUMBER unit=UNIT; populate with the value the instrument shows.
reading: value=7.4 unit=mL
